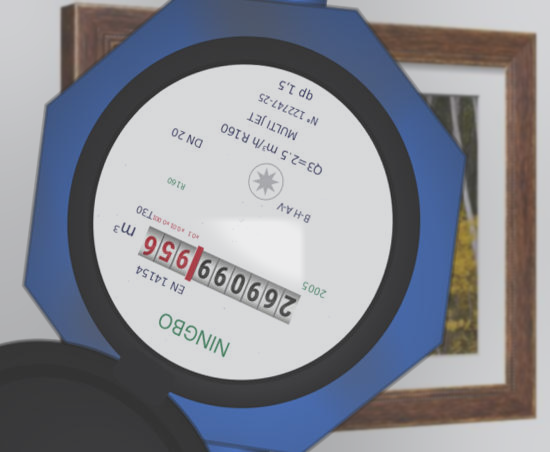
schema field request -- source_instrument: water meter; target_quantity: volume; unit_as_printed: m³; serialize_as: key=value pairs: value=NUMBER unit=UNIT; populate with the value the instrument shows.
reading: value=269099.956 unit=m³
